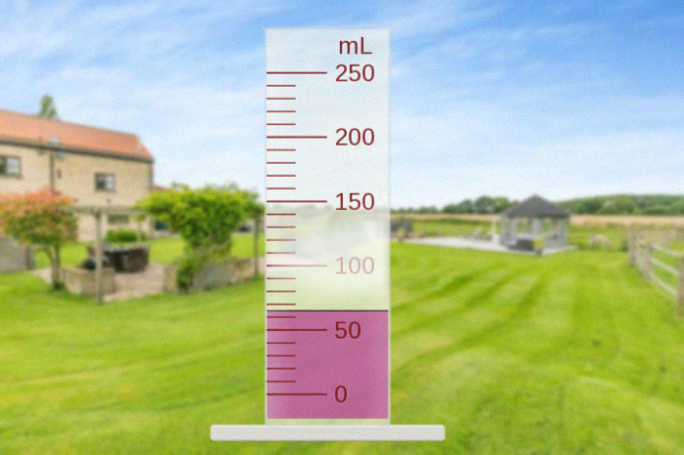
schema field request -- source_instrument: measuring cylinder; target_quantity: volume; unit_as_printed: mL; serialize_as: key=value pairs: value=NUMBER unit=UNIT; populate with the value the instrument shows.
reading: value=65 unit=mL
